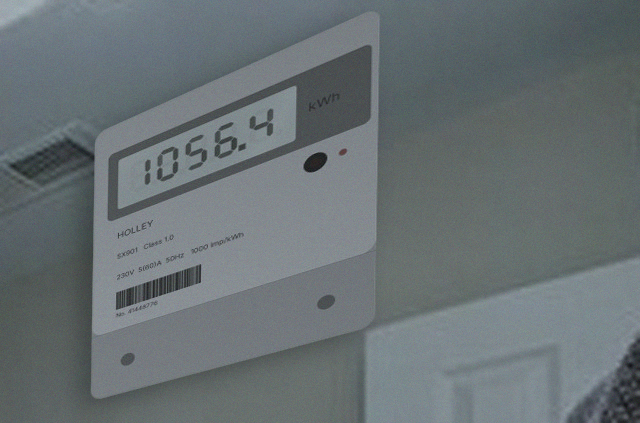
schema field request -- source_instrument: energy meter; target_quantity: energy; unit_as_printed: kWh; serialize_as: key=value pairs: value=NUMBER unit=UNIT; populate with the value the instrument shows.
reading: value=1056.4 unit=kWh
